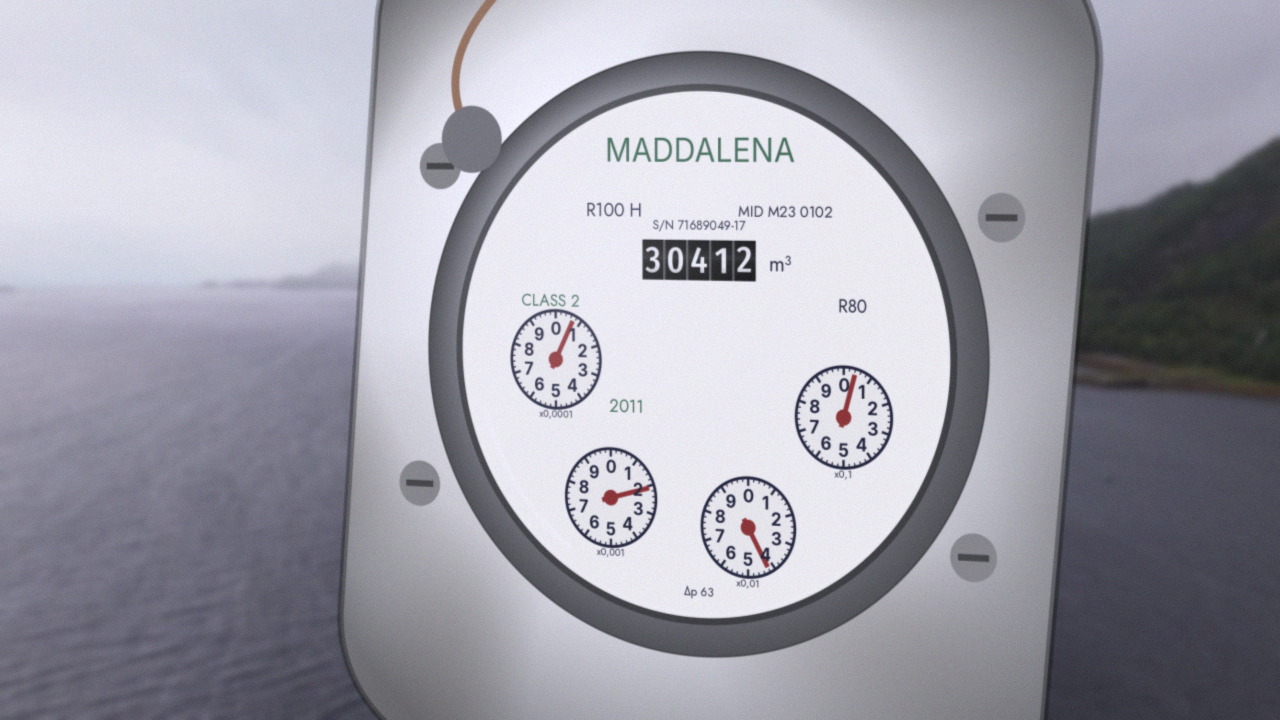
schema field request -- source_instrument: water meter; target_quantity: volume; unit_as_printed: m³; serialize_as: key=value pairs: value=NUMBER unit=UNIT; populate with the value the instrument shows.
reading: value=30412.0420 unit=m³
